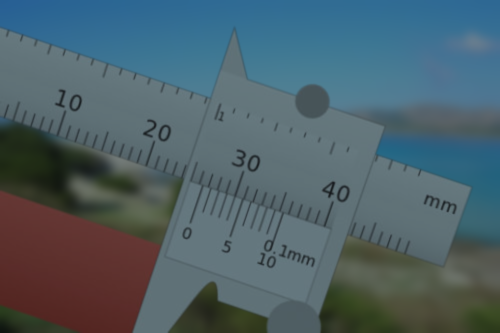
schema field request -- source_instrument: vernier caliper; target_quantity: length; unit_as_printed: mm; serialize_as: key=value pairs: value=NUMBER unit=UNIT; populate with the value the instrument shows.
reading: value=26.4 unit=mm
